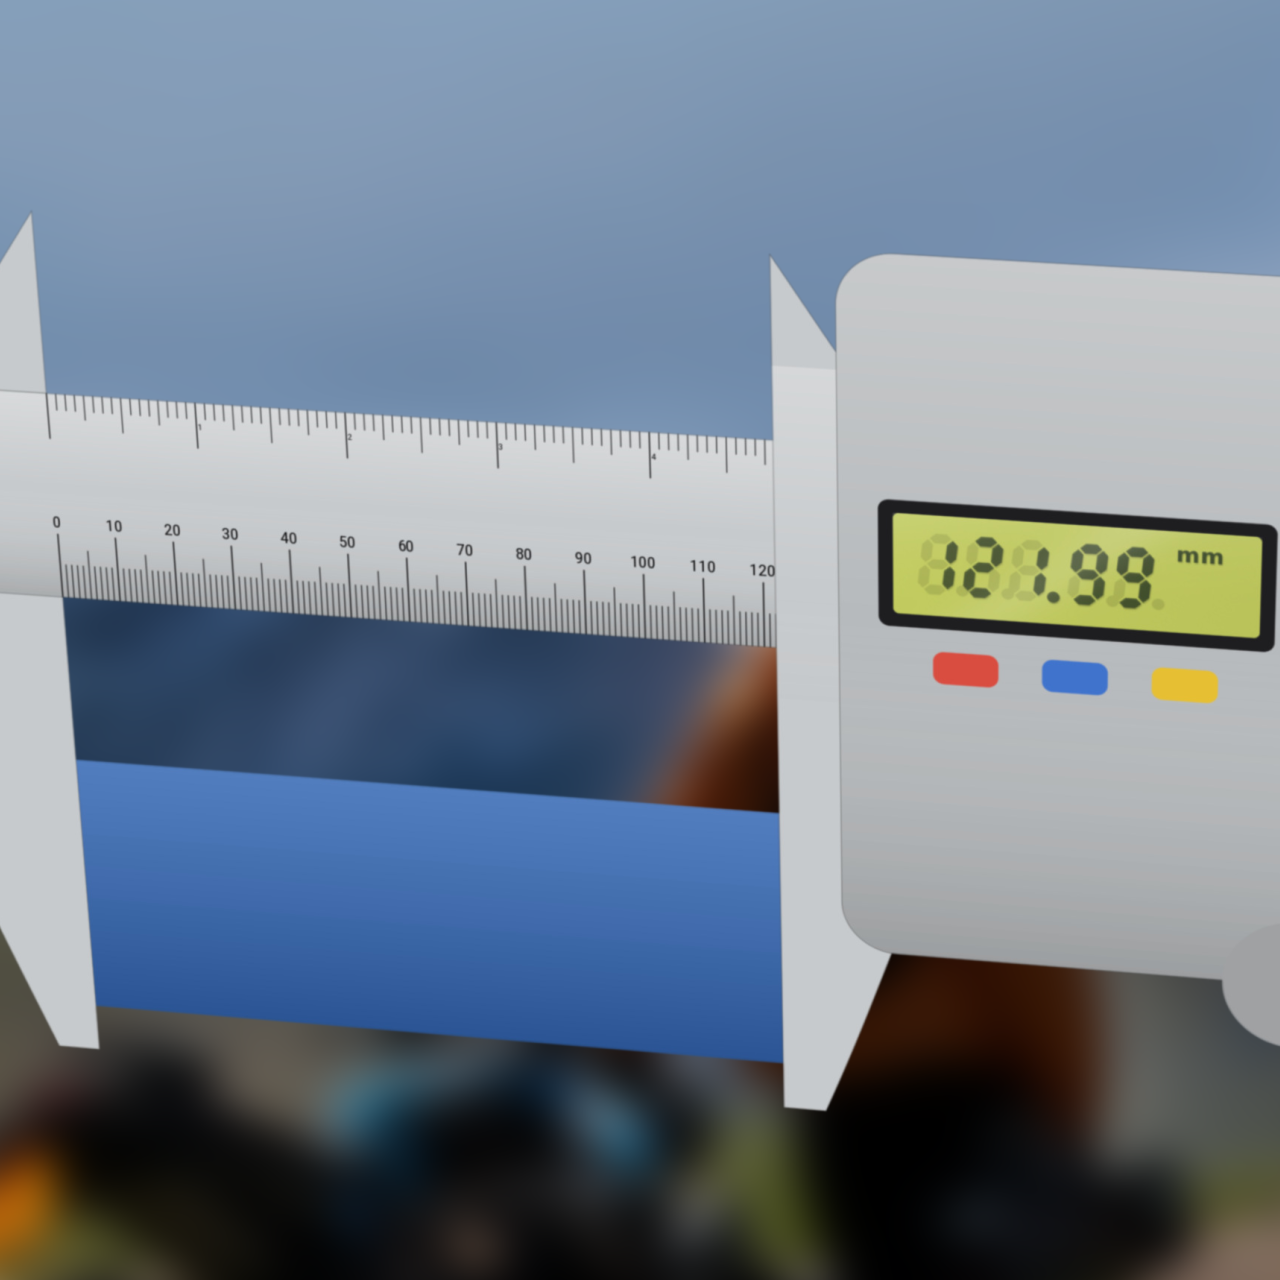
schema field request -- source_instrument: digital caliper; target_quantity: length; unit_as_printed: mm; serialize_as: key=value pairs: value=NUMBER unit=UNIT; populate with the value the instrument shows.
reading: value=121.99 unit=mm
